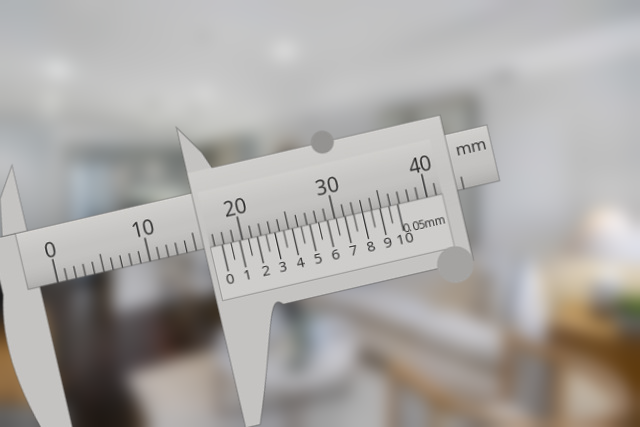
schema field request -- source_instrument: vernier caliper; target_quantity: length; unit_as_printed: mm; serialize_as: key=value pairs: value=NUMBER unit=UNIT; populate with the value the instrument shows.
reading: value=17.8 unit=mm
